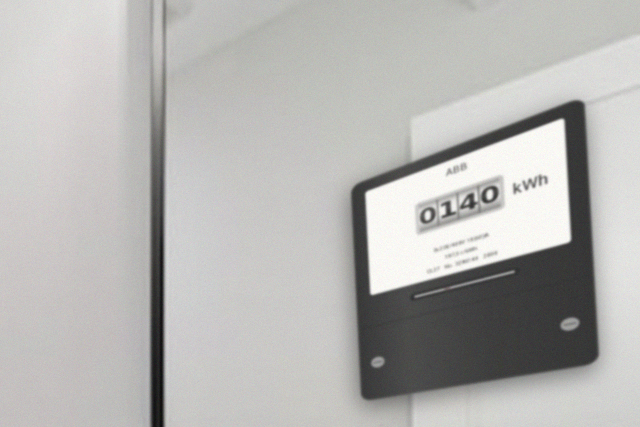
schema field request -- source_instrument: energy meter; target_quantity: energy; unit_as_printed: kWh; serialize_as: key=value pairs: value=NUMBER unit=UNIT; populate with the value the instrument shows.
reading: value=140 unit=kWh
